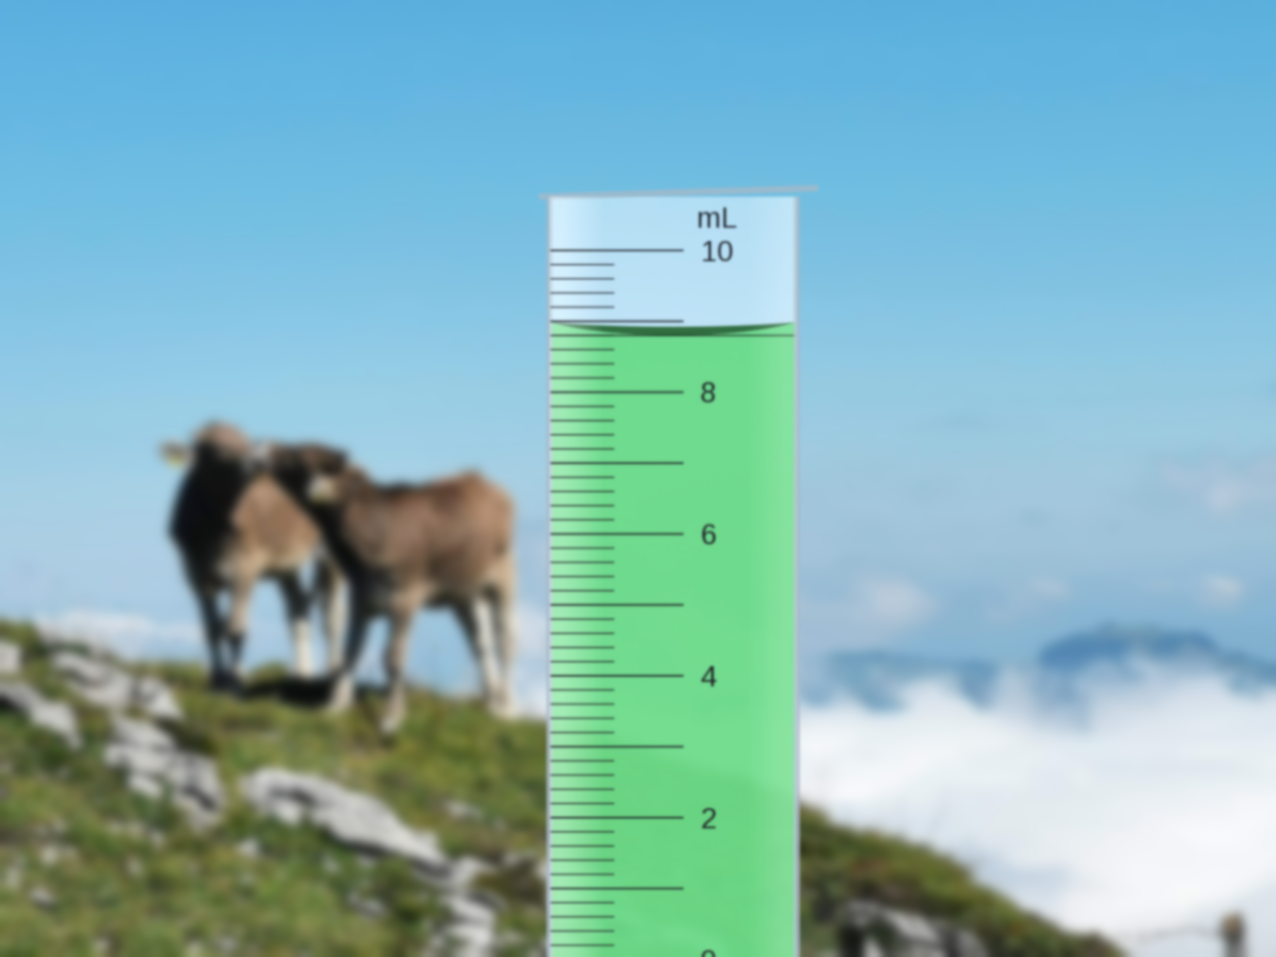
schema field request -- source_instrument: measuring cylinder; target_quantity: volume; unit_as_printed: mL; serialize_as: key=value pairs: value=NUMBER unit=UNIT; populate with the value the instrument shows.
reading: value=8.8 unit=mL
